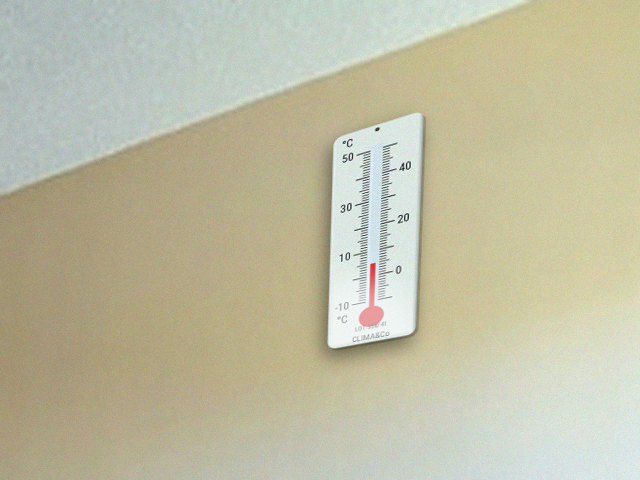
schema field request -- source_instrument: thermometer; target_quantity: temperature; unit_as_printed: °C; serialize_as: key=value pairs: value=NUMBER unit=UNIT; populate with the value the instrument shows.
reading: value=5 unit=°C
